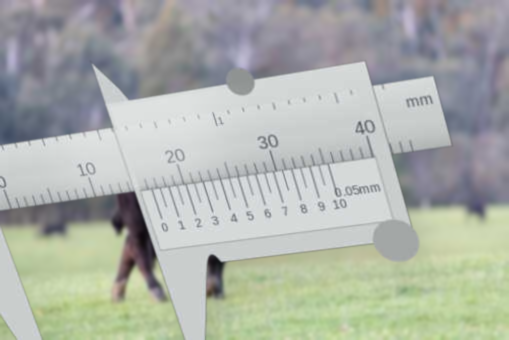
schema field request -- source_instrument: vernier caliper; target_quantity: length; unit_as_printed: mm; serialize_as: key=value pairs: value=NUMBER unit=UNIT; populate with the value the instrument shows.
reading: value=16.4 unit=mm
